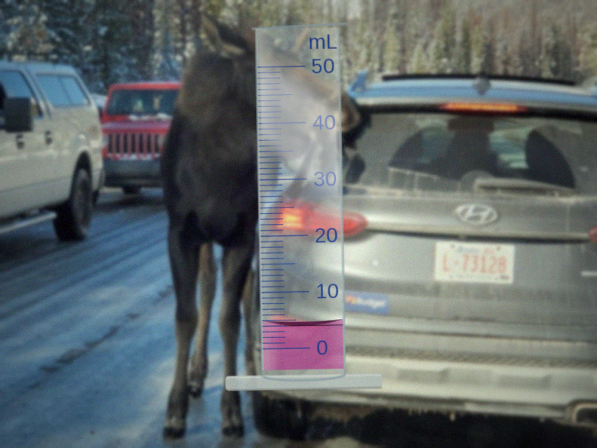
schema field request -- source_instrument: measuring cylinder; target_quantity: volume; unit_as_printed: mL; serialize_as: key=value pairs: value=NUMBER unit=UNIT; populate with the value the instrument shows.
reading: value=4 unit=mL
